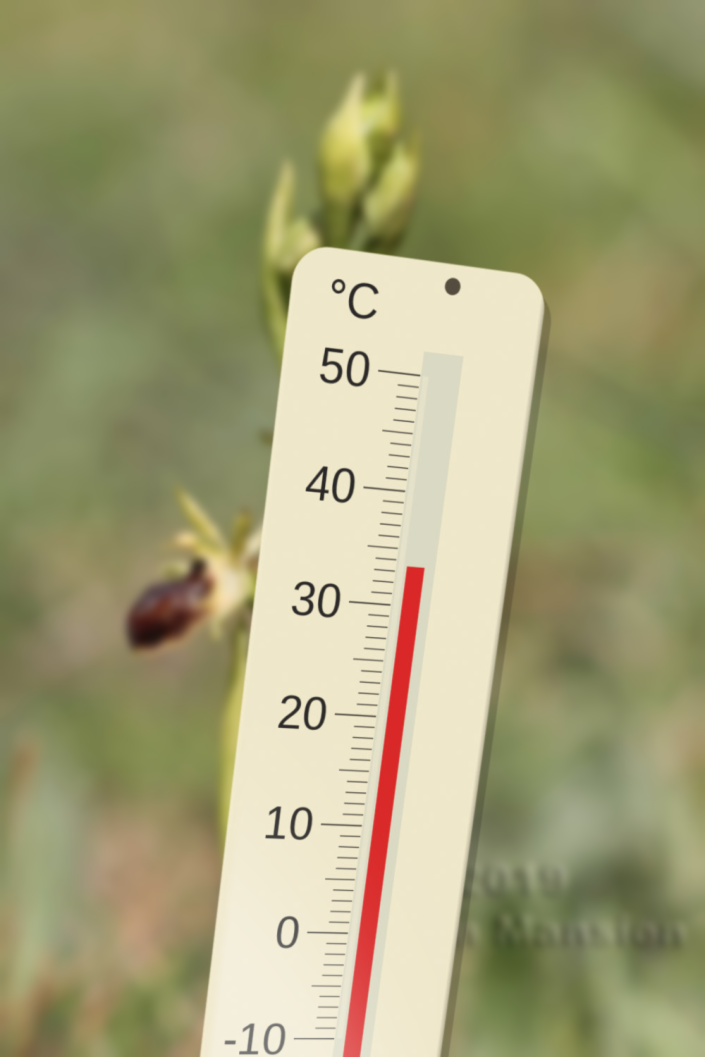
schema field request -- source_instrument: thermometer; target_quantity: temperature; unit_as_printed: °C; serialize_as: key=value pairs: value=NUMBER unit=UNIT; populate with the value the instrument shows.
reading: value=33.5 unit=°C
